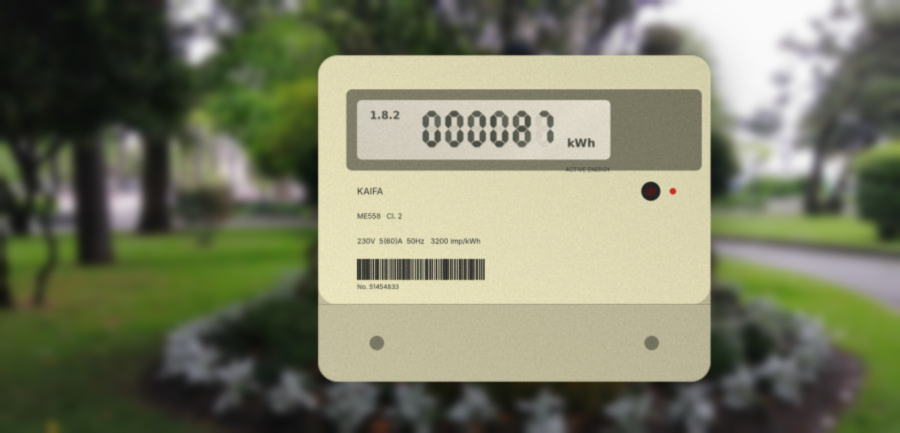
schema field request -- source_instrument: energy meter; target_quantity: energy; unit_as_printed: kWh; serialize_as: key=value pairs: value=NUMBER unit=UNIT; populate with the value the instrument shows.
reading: value=87 unit=kWh
